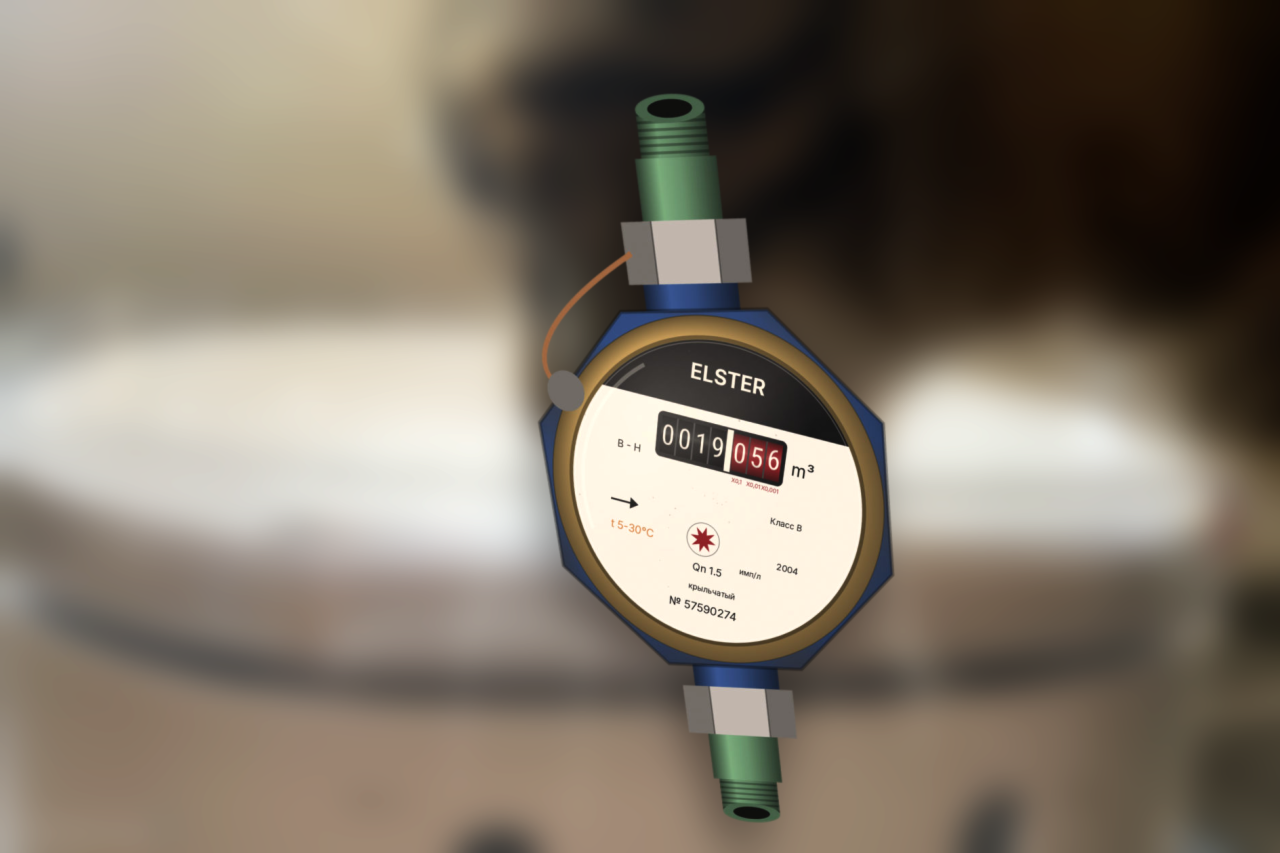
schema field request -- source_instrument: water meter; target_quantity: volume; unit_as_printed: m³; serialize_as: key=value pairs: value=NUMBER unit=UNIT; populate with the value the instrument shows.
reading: value=19.056 unit=m³
